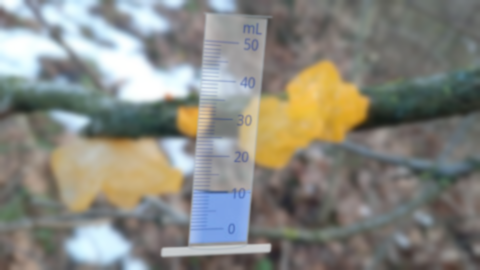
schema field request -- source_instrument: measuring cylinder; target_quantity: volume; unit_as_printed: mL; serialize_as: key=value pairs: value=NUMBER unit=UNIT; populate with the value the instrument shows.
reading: value=10 unit=mL
